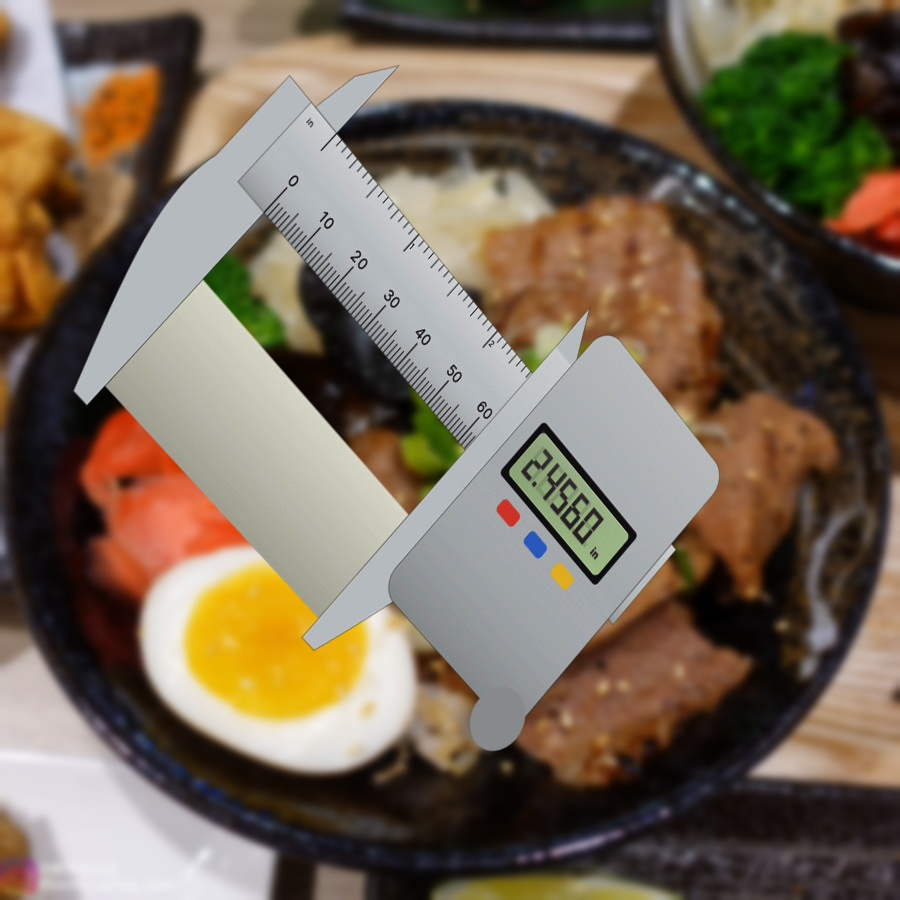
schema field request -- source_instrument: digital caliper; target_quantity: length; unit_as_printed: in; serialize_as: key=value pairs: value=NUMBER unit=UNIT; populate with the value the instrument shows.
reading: value=2.4560 unit=in
